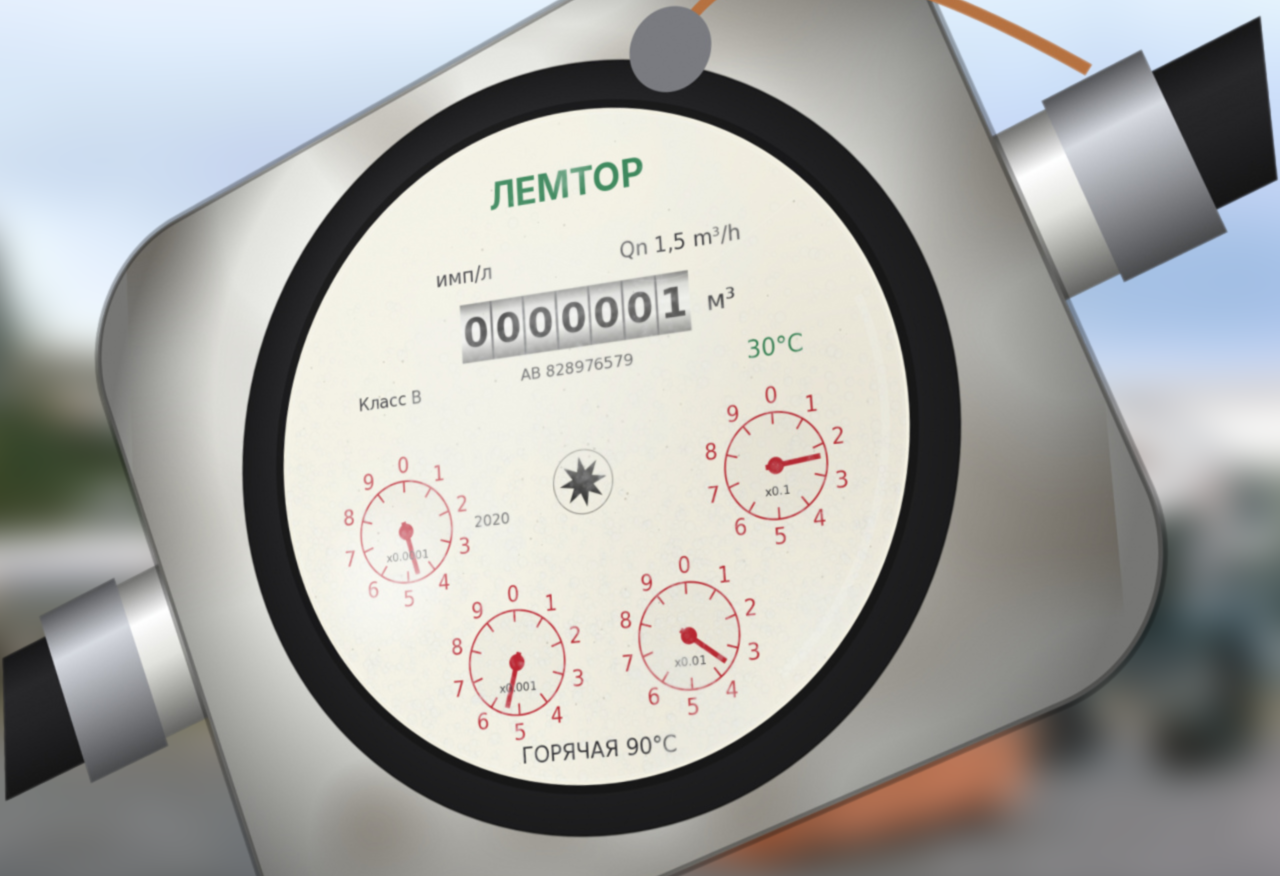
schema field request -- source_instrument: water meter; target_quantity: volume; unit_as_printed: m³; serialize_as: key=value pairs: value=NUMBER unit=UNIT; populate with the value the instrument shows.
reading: value=1.2354 unit=m³
